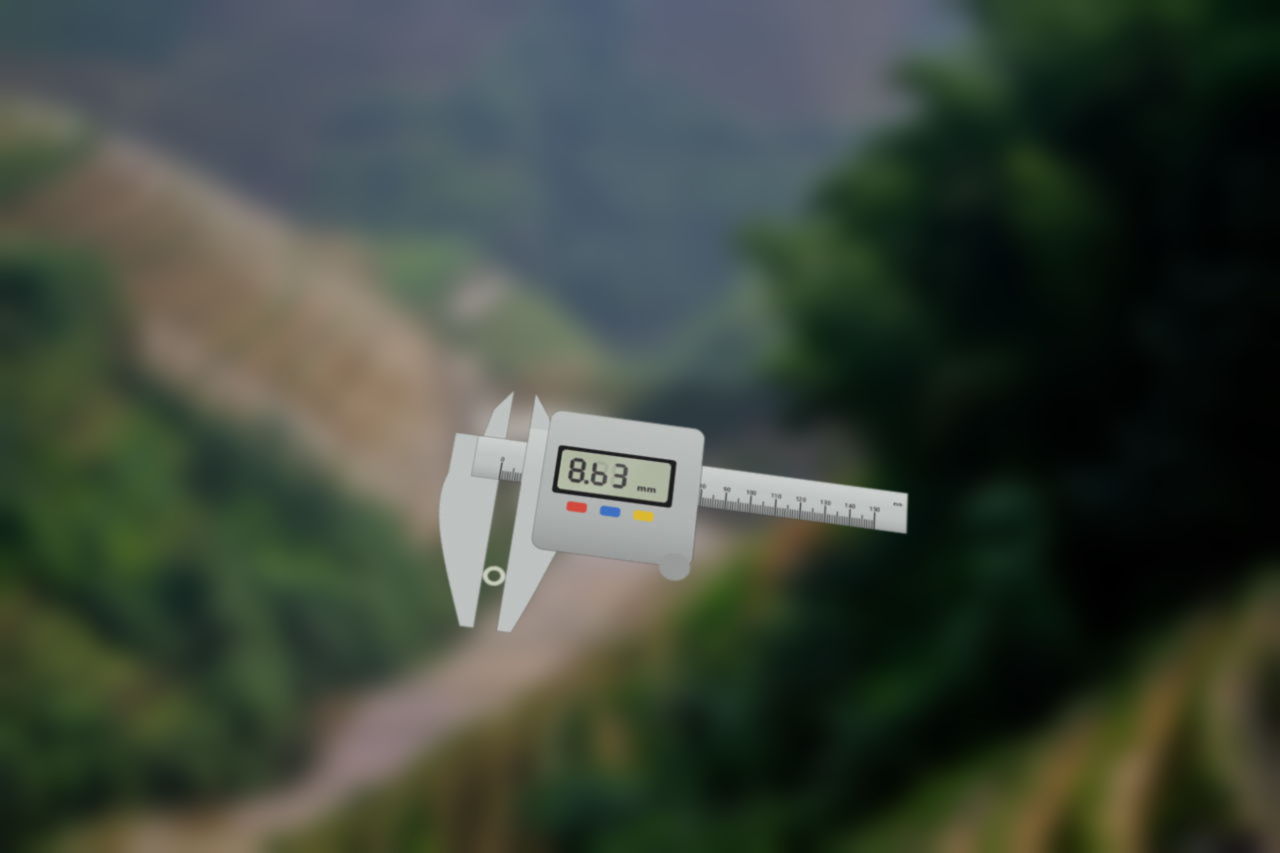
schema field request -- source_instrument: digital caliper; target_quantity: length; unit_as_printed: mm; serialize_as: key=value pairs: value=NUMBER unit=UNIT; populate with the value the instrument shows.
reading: value=8.63 unit=mm
